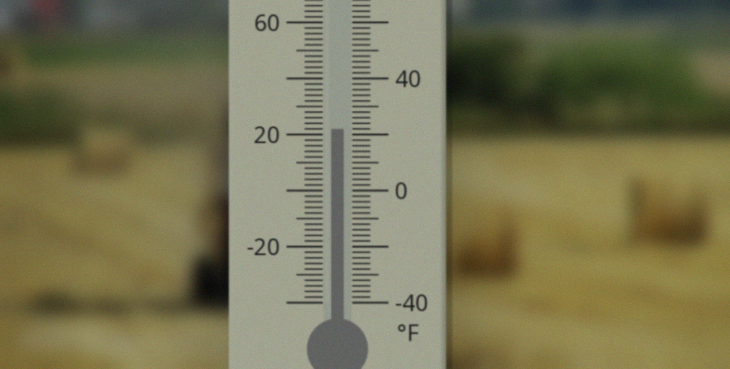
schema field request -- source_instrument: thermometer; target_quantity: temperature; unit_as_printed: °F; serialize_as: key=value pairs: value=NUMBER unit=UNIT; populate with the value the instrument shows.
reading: value=22 unit=°F
